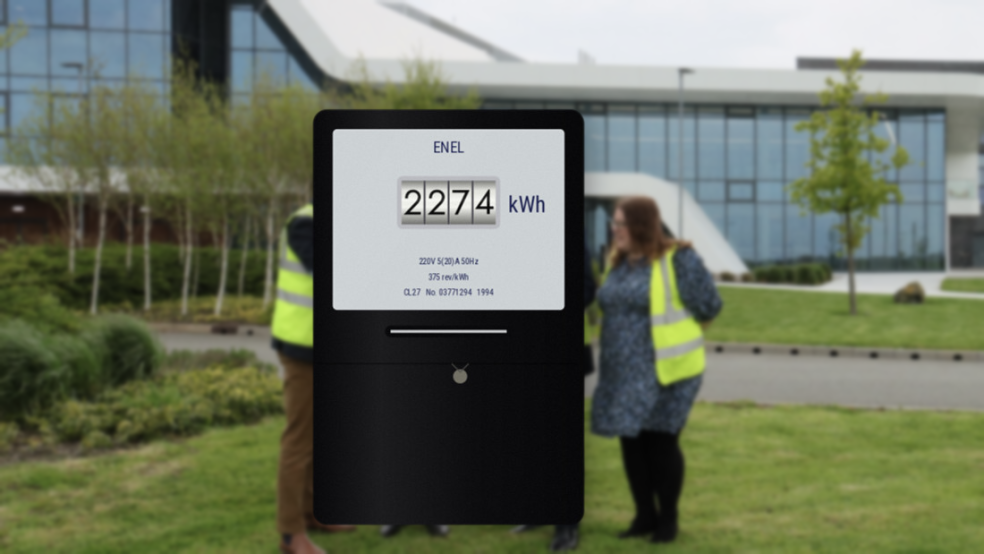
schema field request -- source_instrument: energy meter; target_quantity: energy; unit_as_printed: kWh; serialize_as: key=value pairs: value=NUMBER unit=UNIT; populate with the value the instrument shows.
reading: value=2274 unit=kWh
